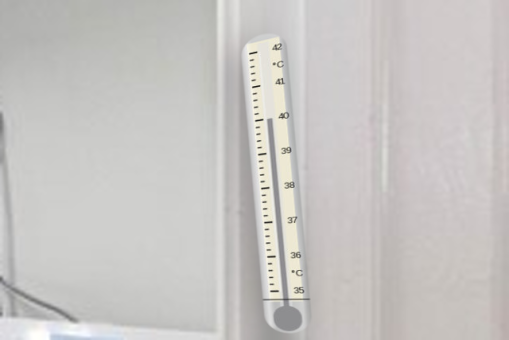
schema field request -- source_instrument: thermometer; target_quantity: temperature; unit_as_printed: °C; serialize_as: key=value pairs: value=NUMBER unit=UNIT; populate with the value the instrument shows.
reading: value=40 unit=°C
